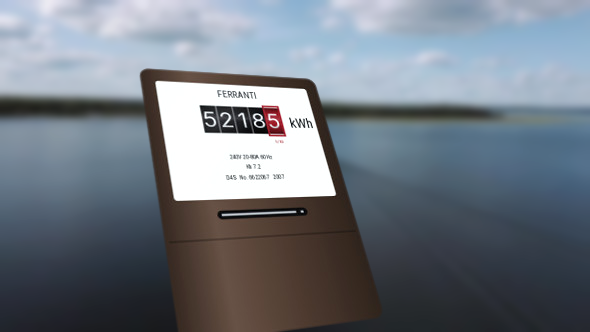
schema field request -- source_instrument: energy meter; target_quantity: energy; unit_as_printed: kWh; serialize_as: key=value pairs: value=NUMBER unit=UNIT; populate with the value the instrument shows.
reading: value=5218.5 unit=kWh
